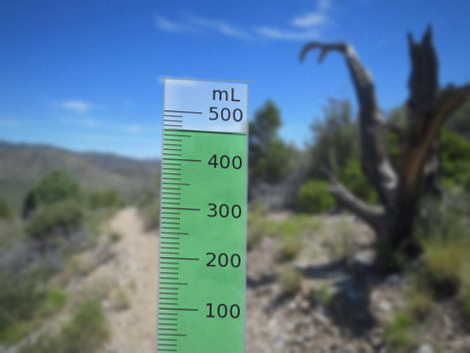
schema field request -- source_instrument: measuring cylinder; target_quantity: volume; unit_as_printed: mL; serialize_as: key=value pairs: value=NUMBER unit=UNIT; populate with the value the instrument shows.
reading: value=460 unit=mL
